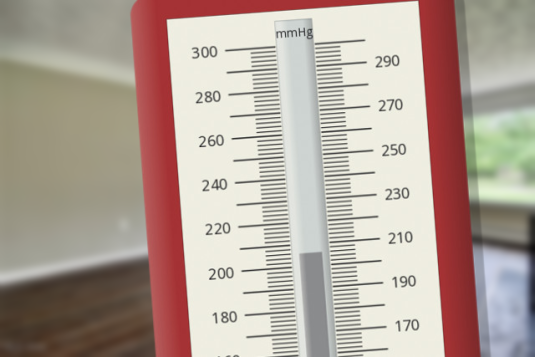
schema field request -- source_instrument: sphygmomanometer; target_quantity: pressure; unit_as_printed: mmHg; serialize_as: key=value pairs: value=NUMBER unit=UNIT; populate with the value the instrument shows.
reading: value=206 unit=mmHg
